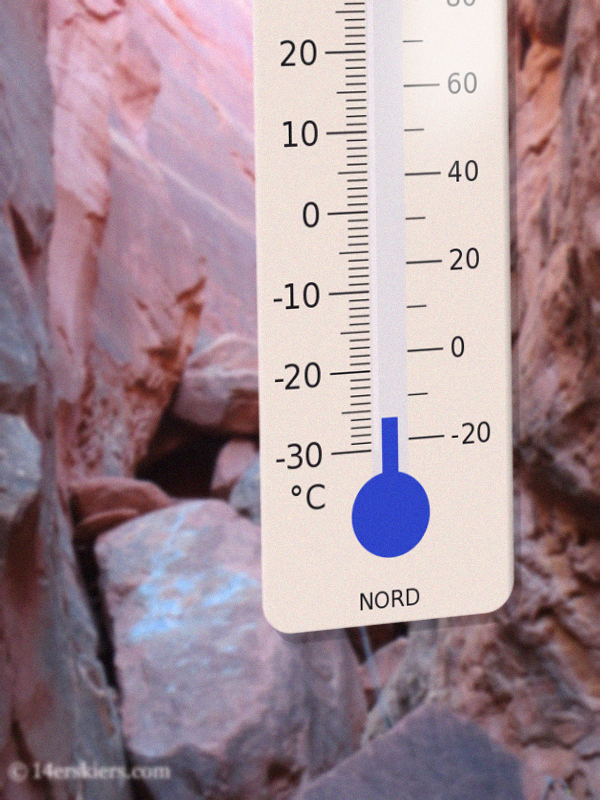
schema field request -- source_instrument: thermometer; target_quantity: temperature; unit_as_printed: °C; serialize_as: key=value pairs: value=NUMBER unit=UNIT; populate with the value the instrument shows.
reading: value=-26 unit=°C
